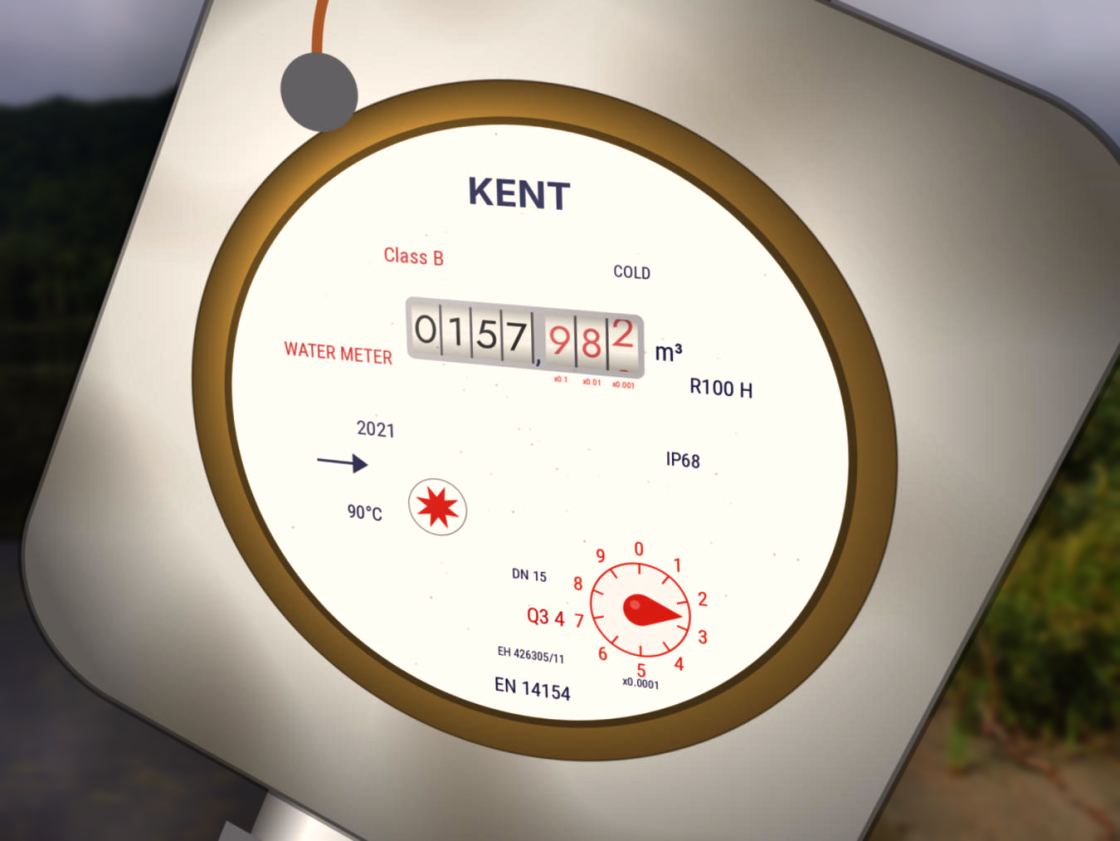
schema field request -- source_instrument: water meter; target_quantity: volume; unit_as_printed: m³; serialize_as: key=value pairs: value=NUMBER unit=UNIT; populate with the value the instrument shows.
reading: value=157.9822 unit=m³
